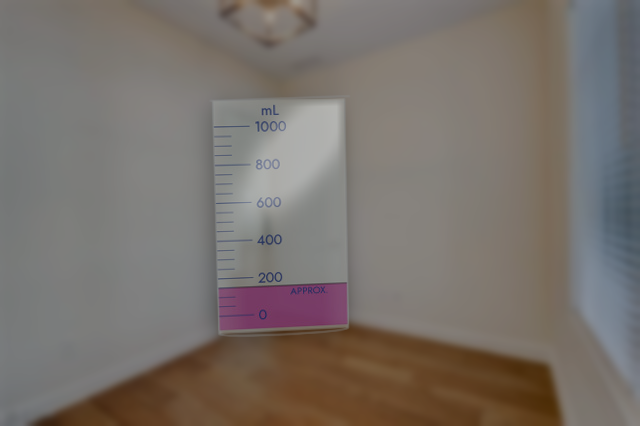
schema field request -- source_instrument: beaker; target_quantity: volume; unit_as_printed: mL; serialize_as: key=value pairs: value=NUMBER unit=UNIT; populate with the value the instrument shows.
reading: value=150 unit=mL
